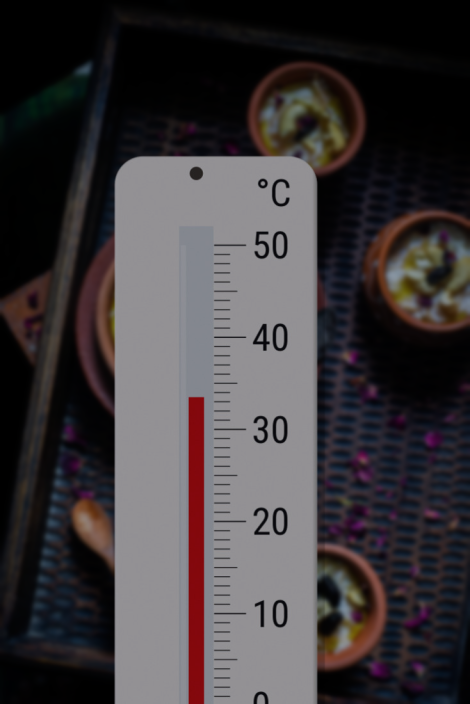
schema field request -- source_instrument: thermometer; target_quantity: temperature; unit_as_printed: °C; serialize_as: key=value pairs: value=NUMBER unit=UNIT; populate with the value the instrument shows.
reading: value=33.5 unit=°C
